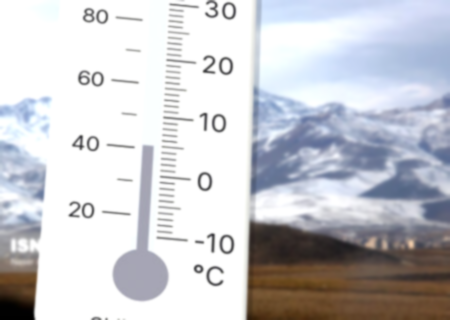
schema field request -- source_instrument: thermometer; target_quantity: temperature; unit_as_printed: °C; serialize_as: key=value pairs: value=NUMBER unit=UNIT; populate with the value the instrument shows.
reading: value=5 unit=°C
